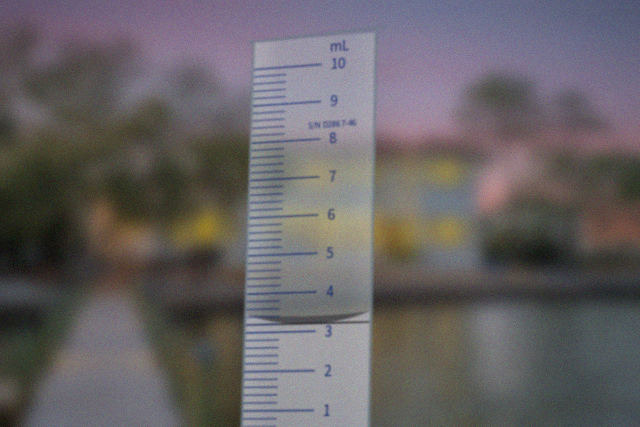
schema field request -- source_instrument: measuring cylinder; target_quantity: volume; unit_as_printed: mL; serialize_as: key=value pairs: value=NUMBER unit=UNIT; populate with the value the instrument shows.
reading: value=3.2 unit=mL
